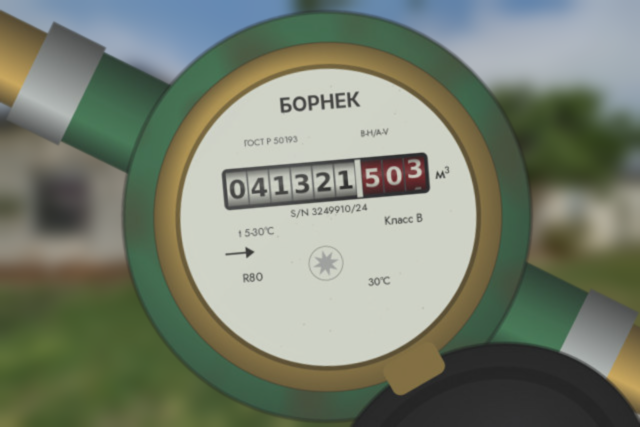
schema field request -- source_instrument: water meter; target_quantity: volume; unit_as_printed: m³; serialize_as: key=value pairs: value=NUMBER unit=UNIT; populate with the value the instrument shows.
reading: value=41321.503 unit=m³
